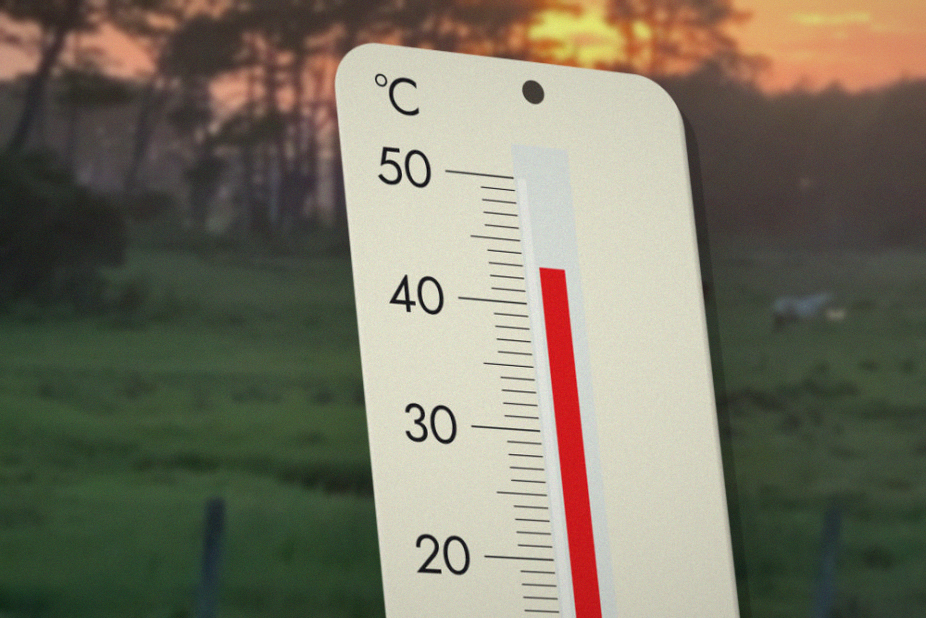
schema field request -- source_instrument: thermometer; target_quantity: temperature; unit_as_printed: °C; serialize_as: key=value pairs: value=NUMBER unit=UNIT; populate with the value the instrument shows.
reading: value=43 unit=°C
